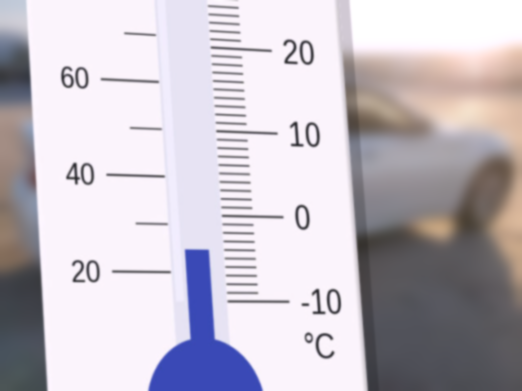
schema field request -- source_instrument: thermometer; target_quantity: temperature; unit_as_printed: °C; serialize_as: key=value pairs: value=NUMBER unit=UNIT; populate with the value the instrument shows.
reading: value=-4 unit=°C
